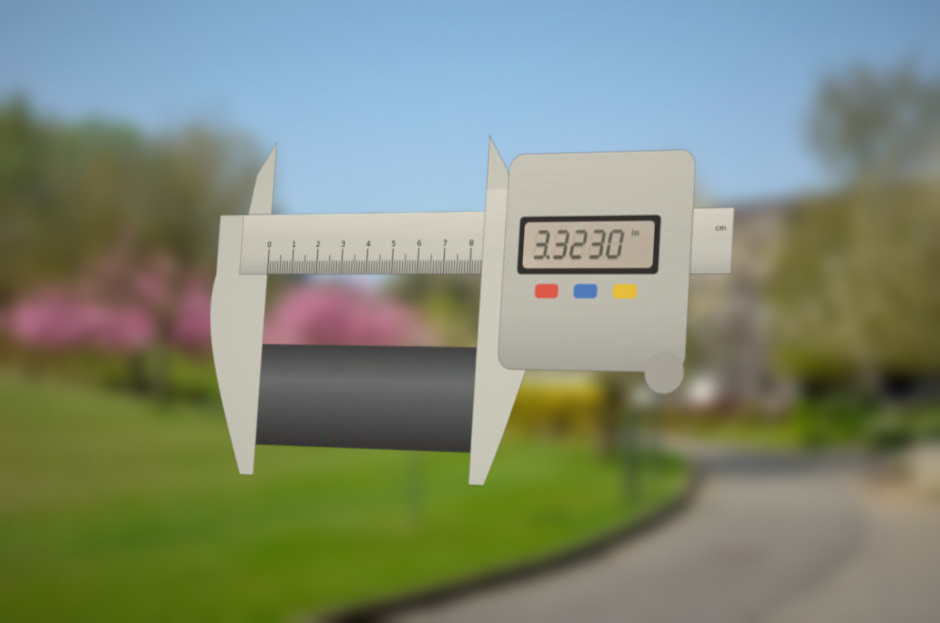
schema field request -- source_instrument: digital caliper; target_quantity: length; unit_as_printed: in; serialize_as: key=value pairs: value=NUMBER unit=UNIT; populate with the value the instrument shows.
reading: value=3.3230 unit=in
